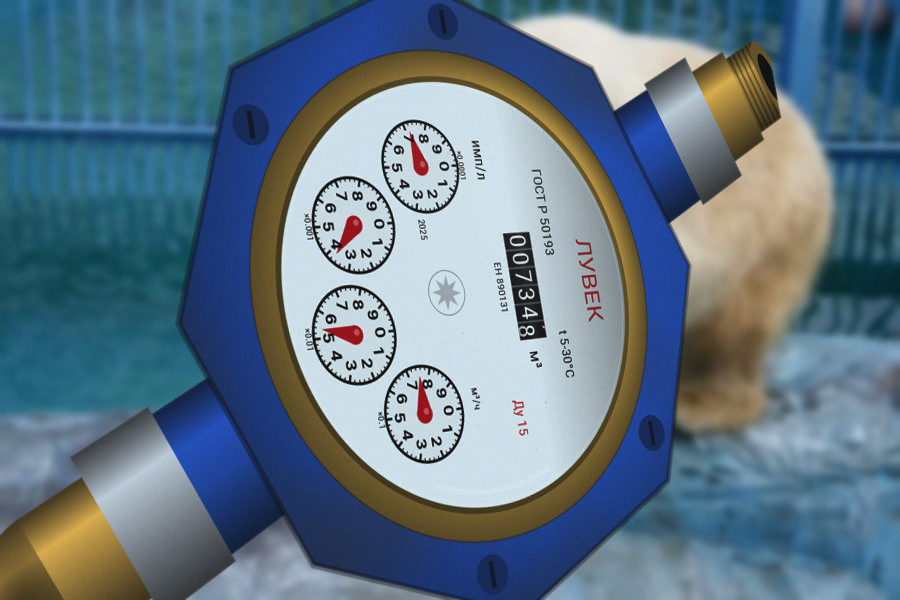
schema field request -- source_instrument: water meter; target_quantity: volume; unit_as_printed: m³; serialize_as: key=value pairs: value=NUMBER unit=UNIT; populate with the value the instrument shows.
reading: value=7347.7537 unit=m³
